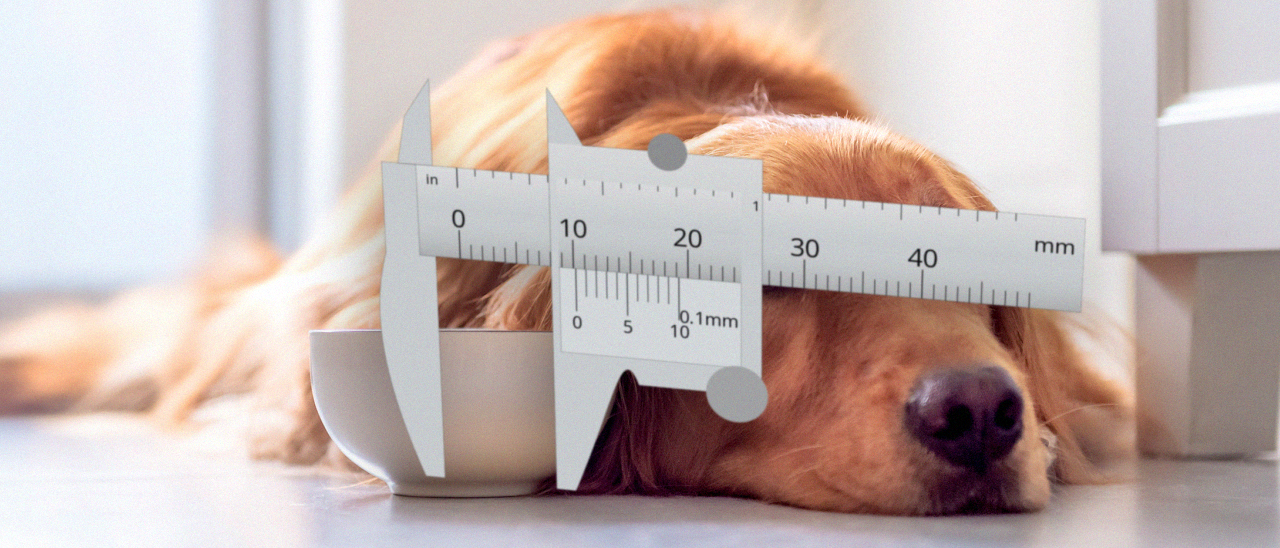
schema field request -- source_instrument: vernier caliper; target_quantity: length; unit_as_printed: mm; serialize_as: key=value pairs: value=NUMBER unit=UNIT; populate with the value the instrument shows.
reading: value=10.2 unit=mm
